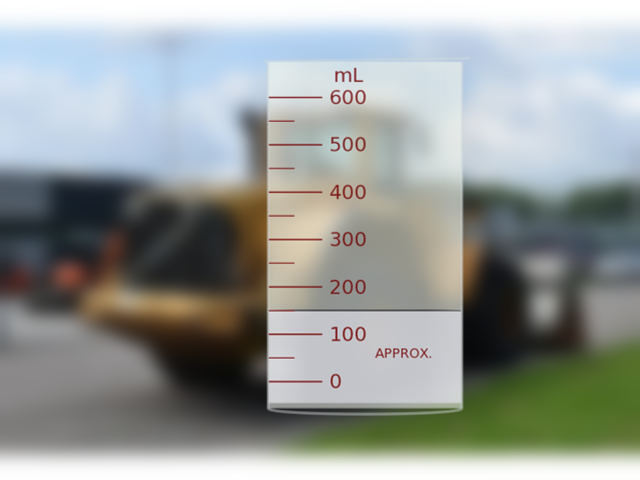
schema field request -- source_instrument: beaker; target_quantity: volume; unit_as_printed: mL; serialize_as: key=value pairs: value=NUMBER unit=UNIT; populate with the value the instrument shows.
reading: value=150 unit=mL
